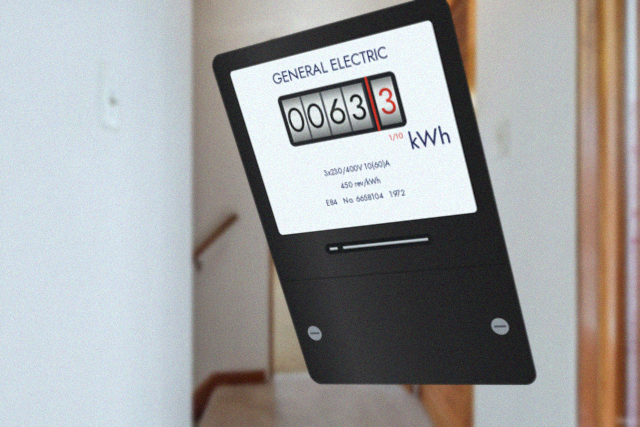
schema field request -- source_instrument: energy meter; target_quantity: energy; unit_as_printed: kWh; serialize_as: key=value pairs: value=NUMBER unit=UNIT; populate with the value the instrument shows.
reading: value=63.3 unit=kWh
